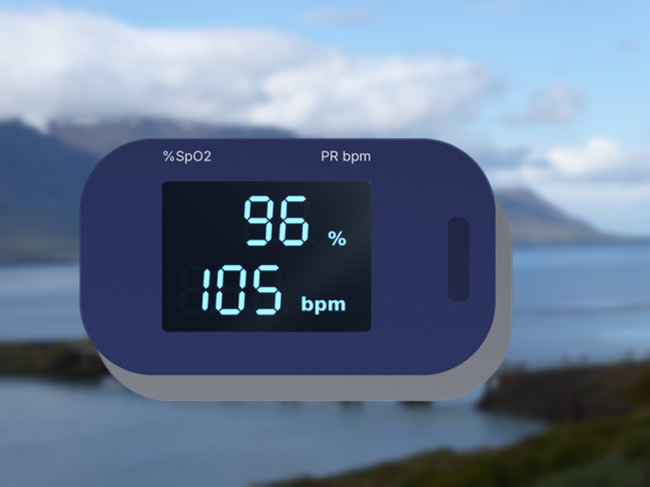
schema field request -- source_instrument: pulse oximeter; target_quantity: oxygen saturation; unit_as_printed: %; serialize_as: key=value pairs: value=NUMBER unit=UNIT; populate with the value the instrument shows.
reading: value=96 unit=%
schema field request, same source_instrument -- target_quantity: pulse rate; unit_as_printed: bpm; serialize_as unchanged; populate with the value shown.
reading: value=105 unit=bpm
